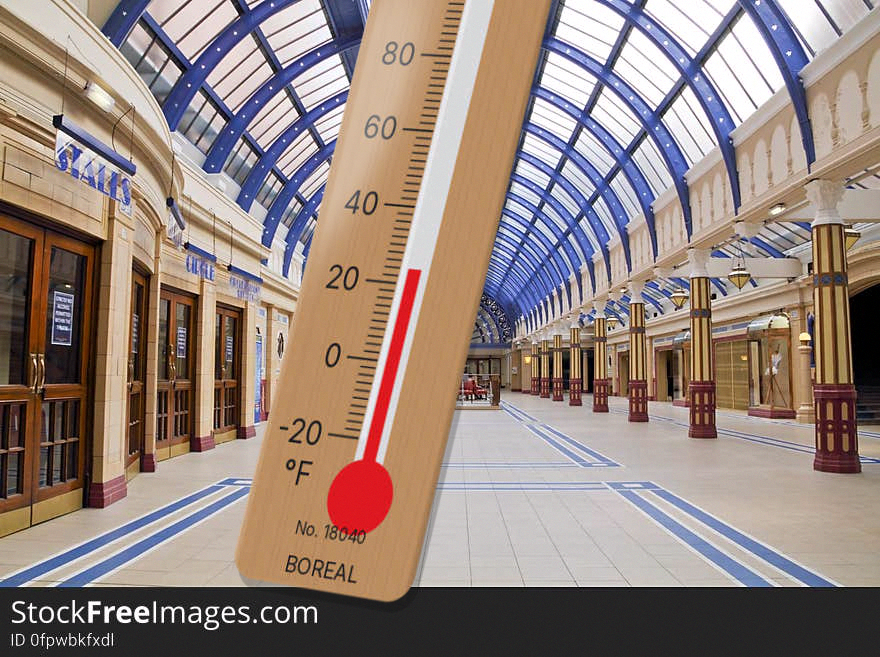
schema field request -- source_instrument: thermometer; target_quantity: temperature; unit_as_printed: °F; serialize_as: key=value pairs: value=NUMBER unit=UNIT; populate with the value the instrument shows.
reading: value=24 unit=°F
